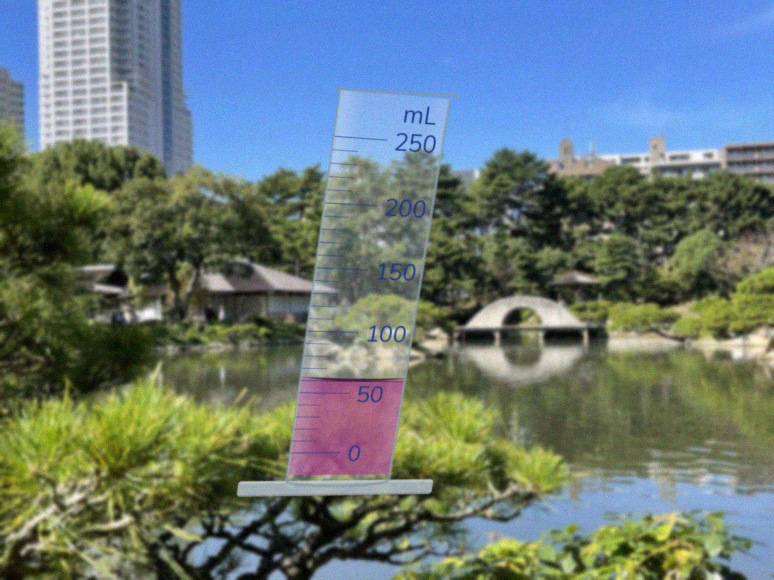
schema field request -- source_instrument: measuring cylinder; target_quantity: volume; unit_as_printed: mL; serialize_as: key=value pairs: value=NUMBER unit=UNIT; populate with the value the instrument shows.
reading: value=60 unit=mL
